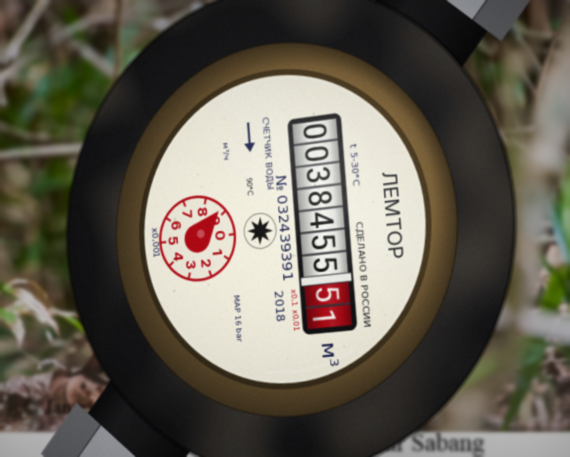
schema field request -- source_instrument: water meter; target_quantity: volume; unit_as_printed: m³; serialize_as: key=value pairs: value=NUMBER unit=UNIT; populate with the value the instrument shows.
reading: value=38455.508 unit=m³
